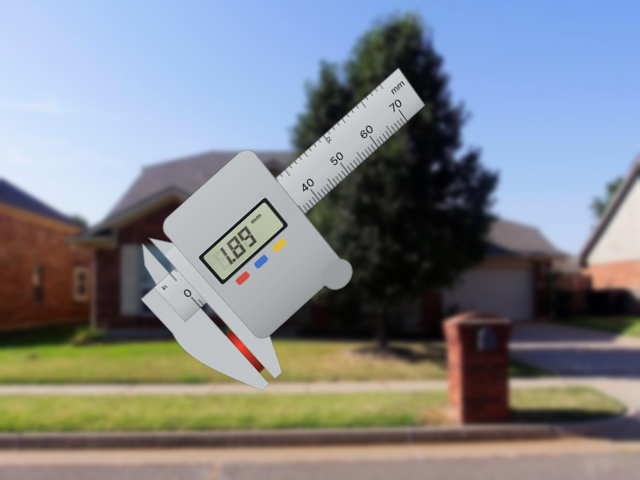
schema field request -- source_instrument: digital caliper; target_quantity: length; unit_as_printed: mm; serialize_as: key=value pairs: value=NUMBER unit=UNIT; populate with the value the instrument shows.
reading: value=1.89 unit=mm
